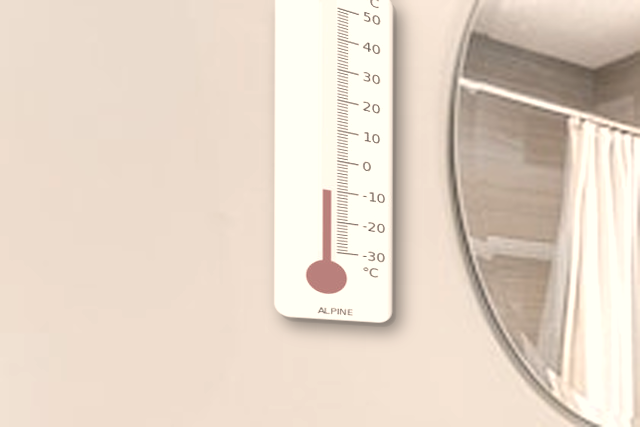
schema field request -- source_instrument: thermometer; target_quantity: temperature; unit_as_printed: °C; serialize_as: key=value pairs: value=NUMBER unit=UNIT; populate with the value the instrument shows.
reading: value=-10 unit=°C
